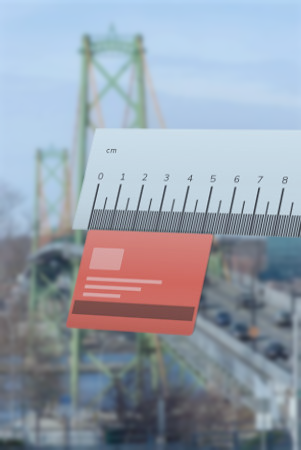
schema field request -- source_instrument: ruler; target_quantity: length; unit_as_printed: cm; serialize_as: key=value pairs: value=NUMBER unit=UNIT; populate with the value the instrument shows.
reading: value=5.5 unit=cm
